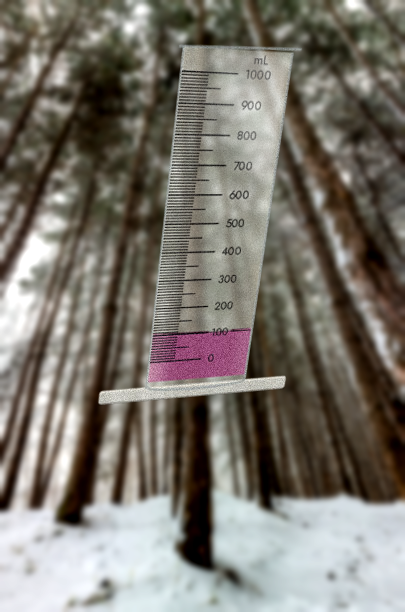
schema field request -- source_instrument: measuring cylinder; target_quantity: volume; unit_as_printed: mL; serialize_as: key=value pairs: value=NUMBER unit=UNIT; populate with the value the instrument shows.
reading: value=100 unit=mL
